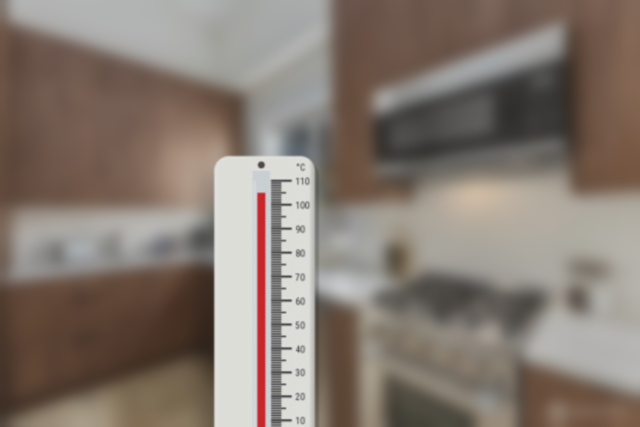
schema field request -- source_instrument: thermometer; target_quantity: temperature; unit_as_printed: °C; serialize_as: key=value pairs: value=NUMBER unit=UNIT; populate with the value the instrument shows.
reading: value=105 unit=°C
